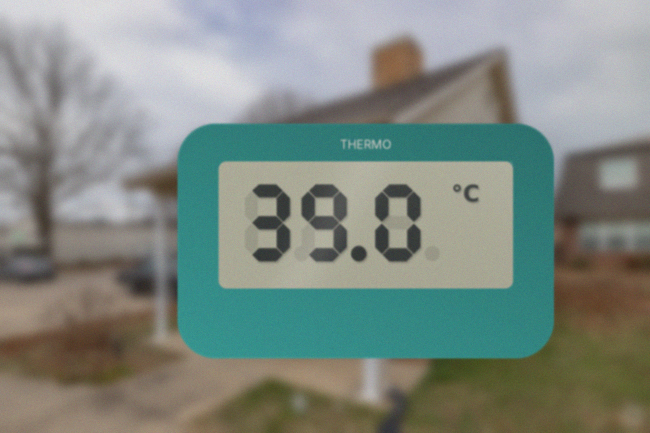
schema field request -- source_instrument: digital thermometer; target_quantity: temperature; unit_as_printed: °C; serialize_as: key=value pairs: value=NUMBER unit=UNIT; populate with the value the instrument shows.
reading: value=39.0 unit=°C
